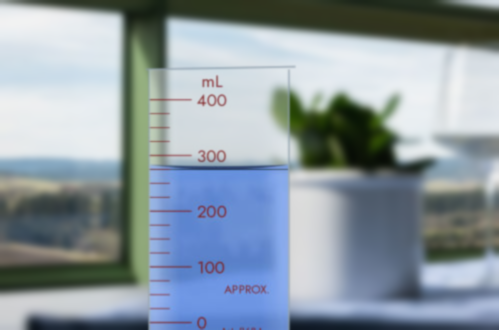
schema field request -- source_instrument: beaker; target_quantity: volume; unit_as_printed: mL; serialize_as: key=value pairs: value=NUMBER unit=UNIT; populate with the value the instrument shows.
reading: value=275 unit=mL
